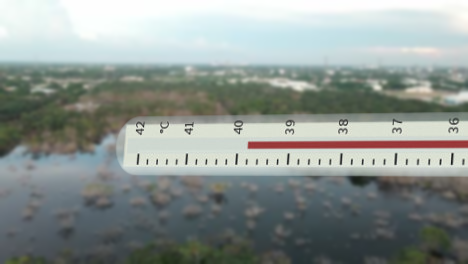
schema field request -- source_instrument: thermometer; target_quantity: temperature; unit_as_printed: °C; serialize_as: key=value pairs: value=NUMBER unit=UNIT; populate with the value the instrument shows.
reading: value=39.8 unit=°C
